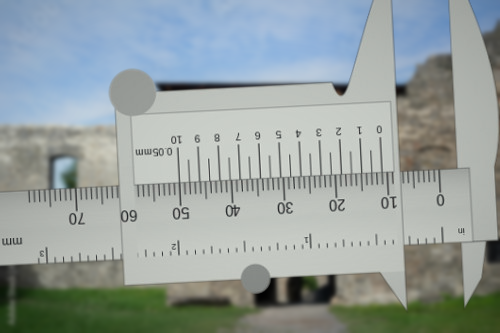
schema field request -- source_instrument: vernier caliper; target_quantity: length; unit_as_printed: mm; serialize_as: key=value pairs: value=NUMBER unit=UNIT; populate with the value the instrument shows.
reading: value=11.0 unit=mm
